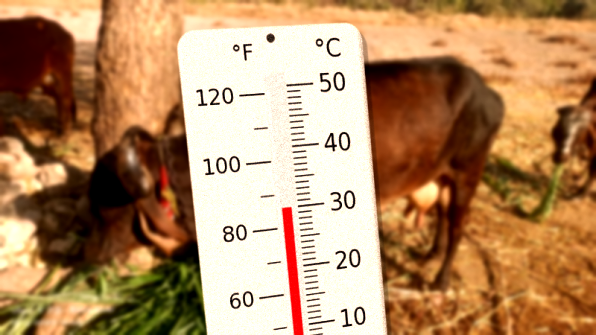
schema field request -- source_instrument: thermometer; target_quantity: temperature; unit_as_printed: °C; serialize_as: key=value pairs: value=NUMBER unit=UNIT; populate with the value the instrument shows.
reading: value=30 unit=°C
